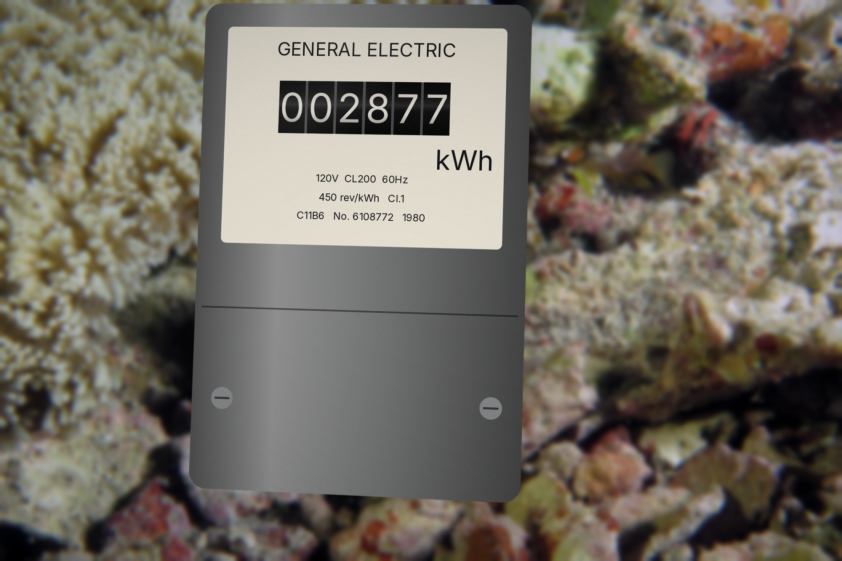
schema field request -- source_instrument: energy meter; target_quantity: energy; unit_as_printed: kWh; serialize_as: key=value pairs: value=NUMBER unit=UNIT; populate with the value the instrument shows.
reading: value=2877 unit=kWh
